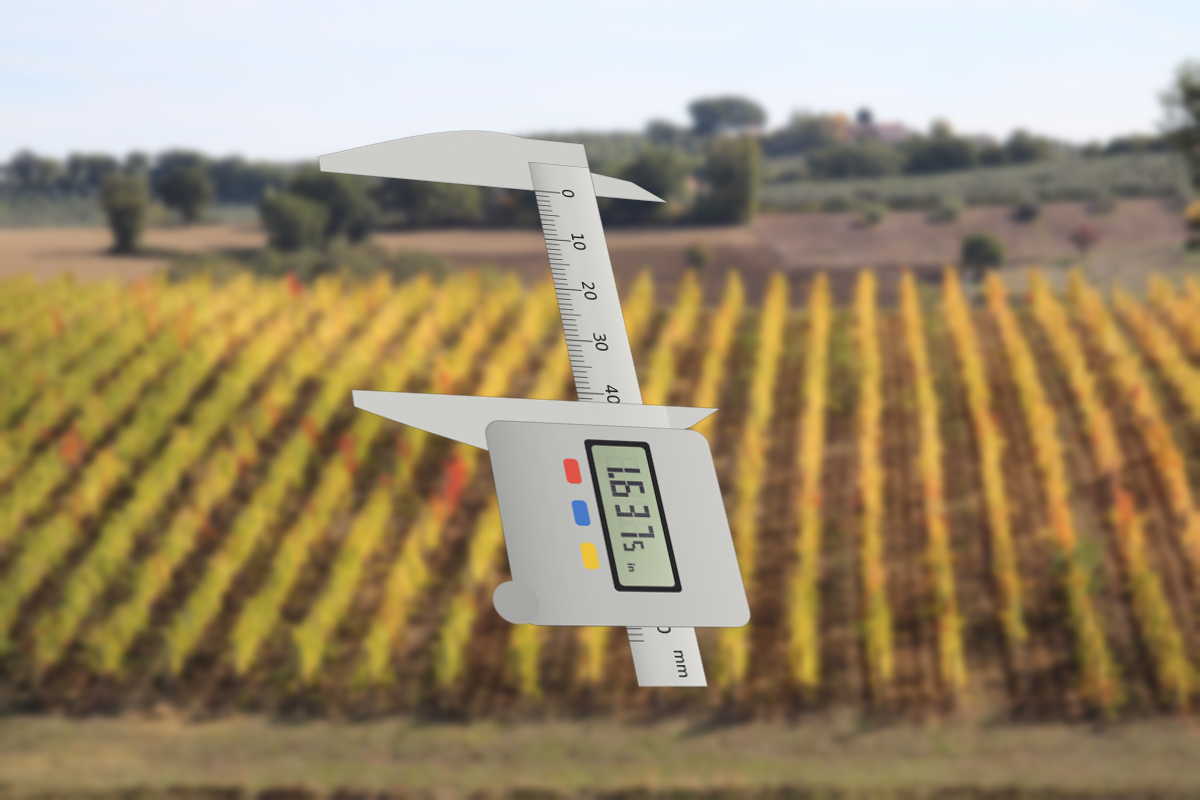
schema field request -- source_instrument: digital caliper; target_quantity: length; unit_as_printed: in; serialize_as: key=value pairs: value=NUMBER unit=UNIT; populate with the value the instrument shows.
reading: value=1.6375 unit=in
